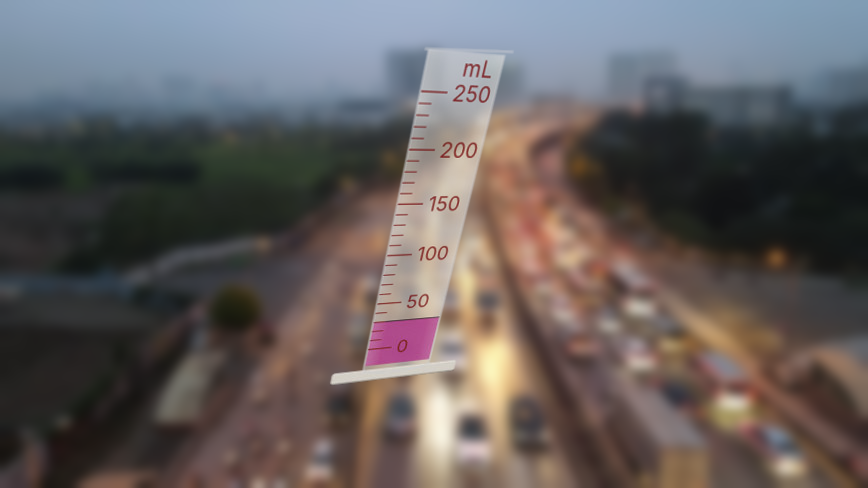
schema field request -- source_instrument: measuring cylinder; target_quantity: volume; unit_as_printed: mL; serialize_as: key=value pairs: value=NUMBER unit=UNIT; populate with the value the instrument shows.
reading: value=30 unit=mL
